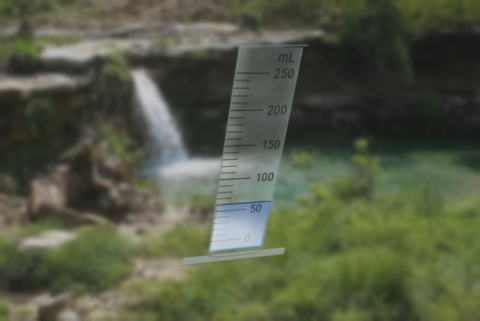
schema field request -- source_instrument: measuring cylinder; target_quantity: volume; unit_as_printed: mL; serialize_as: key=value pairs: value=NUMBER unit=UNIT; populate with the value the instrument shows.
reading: value=60 unit=mL
